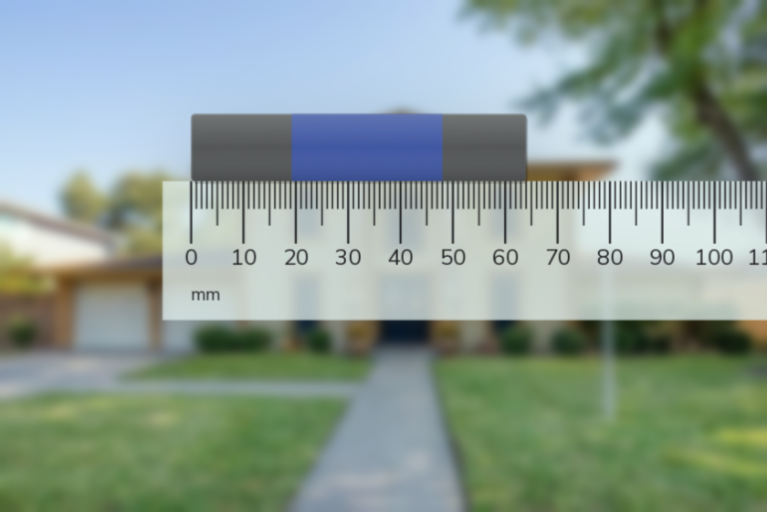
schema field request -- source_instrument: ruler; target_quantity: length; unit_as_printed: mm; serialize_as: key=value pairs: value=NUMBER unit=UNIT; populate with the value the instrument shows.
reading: value=64 unit=mm
